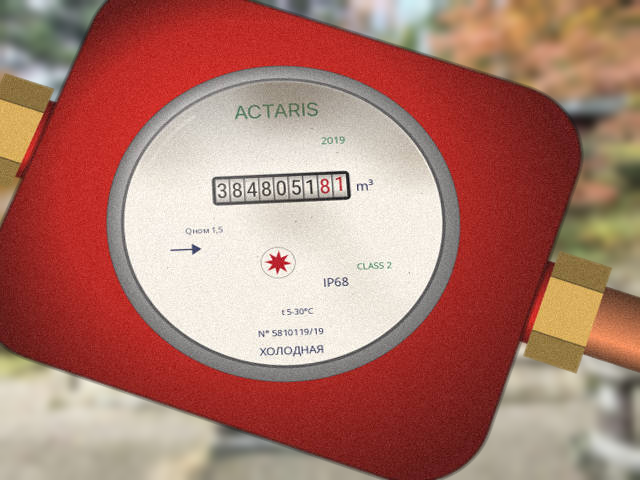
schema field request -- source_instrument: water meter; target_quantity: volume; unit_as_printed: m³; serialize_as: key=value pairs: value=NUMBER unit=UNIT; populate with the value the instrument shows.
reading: value=3848051.81 unit=m³
